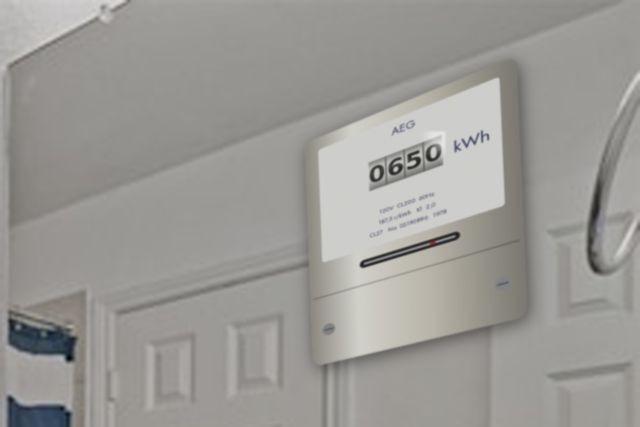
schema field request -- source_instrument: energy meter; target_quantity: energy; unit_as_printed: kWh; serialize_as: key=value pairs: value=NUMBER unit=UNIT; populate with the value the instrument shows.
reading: value=650 unit=kWh
